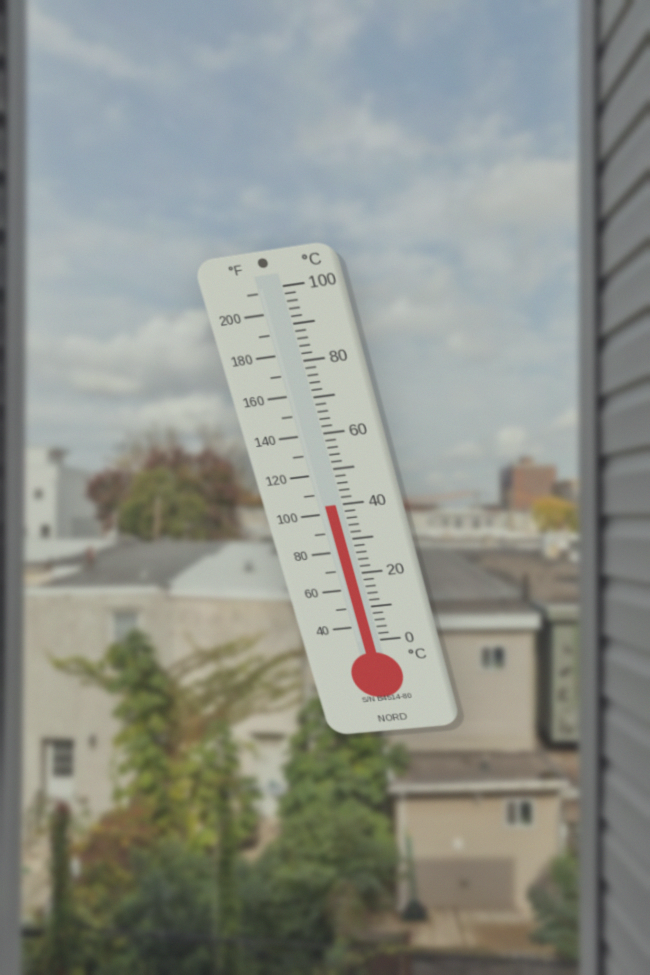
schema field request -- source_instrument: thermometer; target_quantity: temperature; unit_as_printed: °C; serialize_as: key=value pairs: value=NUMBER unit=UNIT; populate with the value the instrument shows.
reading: value=40 unit=°C
